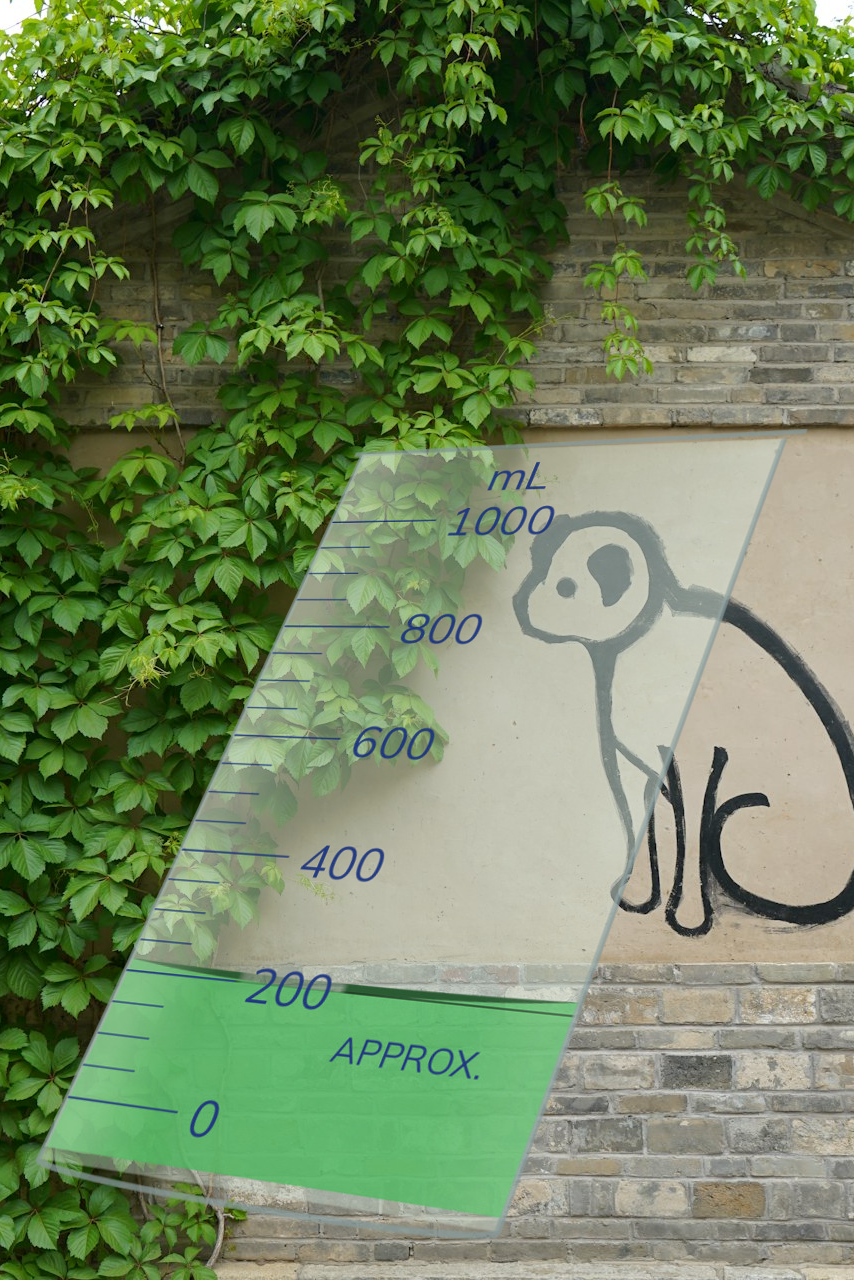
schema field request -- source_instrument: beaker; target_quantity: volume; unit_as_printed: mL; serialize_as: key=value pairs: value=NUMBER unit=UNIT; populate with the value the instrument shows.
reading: value=200 unit=mL
